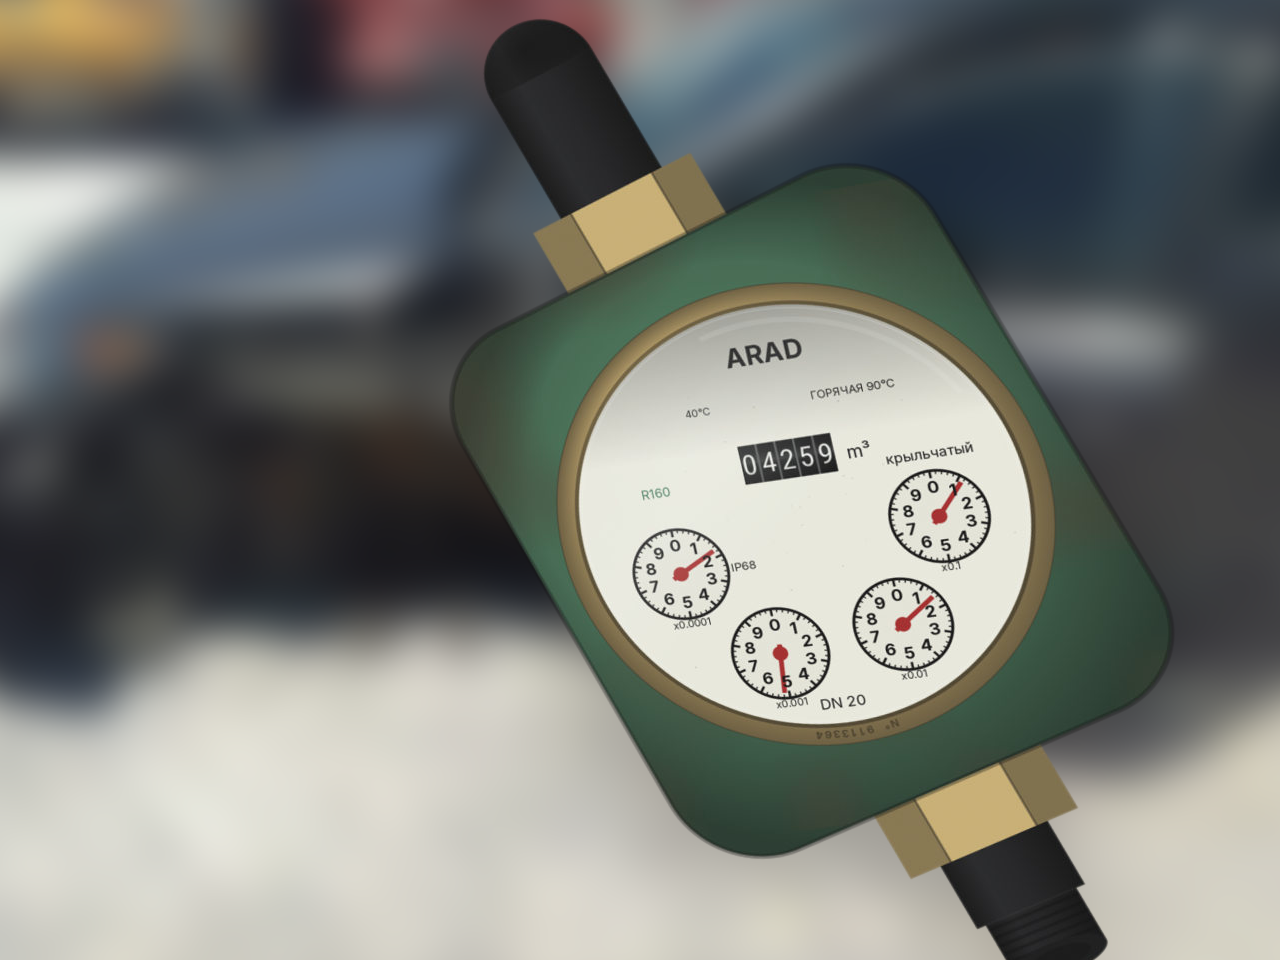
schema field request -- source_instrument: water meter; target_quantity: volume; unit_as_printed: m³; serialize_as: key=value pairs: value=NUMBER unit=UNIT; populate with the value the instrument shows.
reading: value=4259.1151 unit=m³
